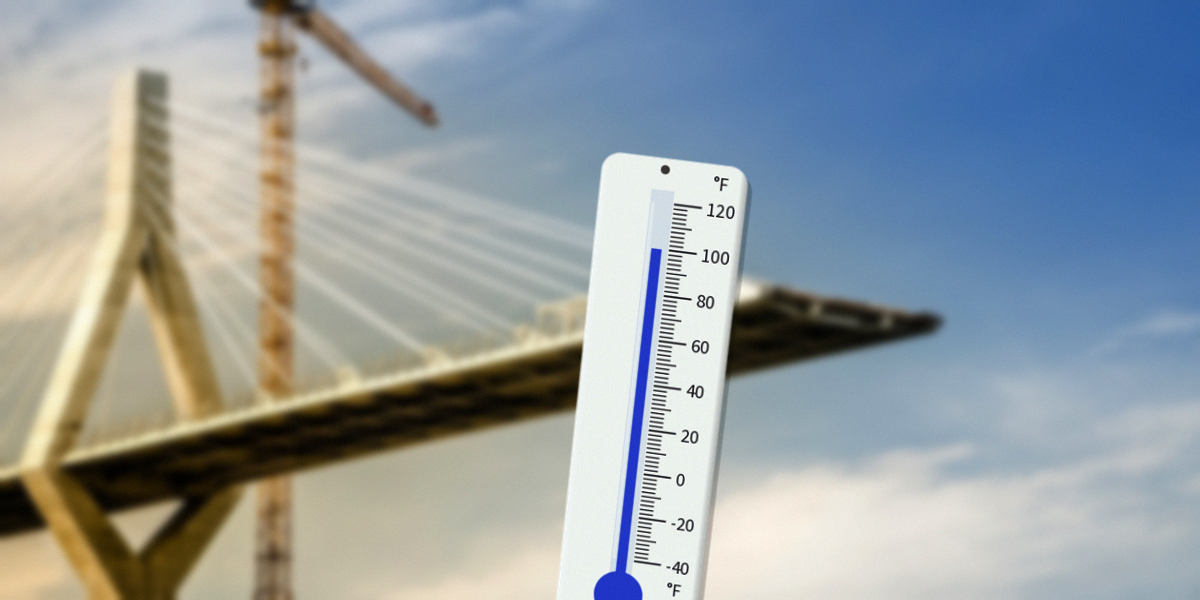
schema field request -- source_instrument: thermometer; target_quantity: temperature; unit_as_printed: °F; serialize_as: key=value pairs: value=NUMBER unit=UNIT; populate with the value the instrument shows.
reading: value=100 unit=°F
